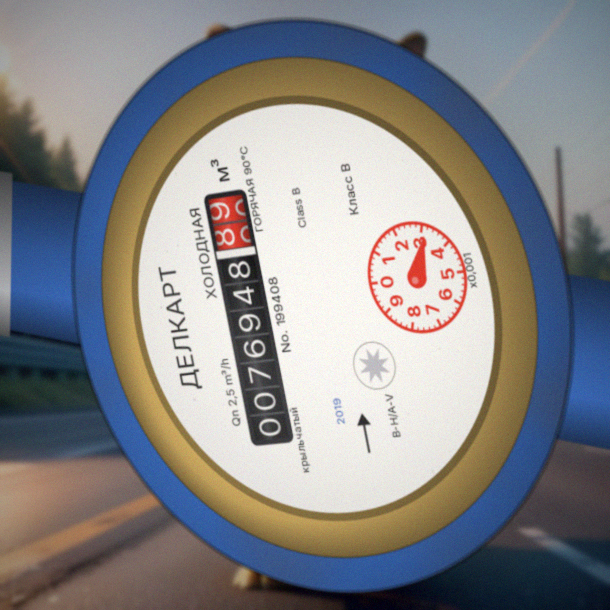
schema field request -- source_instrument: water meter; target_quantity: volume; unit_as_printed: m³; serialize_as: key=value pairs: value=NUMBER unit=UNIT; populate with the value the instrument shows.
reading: value=76948.893 unit=m³
